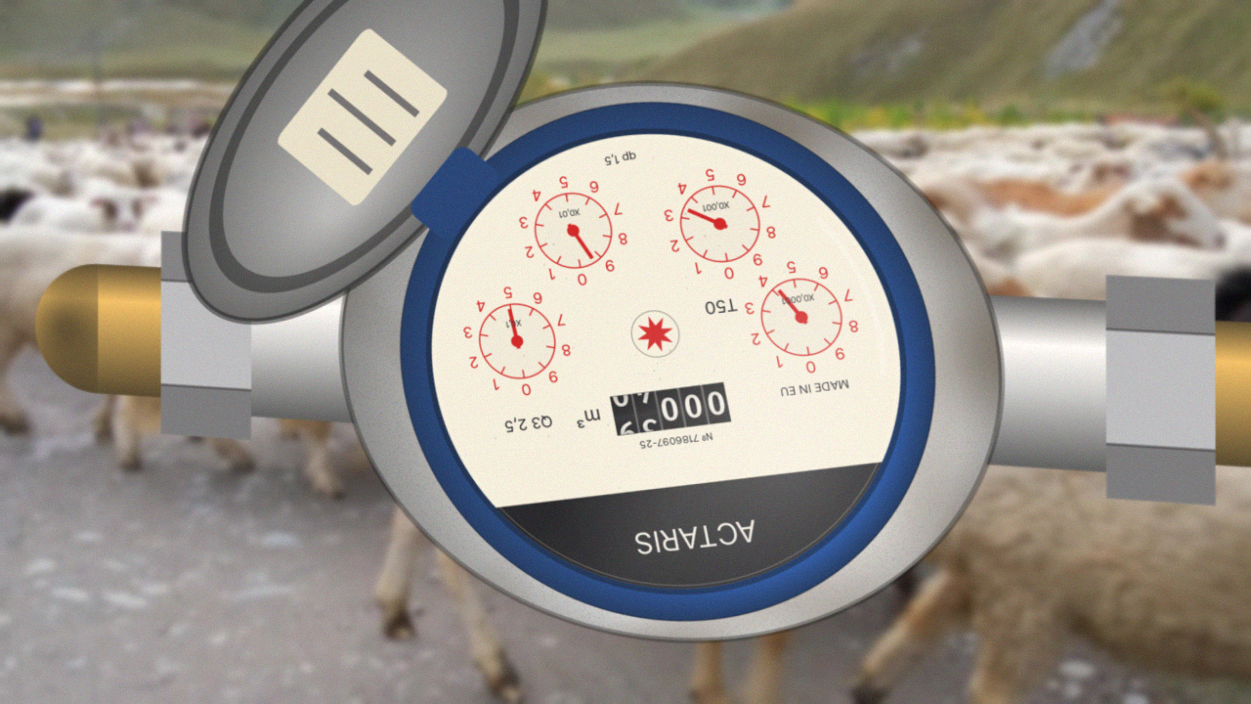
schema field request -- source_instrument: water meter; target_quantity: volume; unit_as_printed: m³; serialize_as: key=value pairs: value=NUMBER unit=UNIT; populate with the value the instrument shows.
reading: value=39.4934 unit=m³
